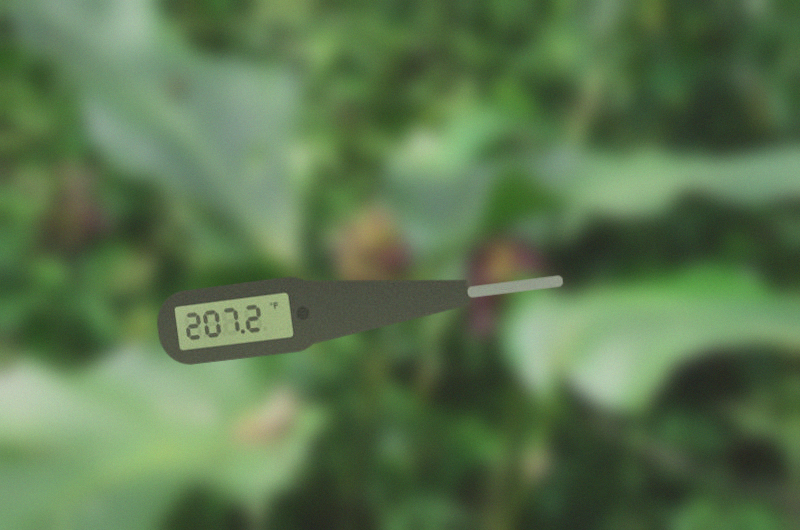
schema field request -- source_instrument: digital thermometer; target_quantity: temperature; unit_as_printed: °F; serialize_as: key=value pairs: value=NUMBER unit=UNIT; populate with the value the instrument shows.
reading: value=207.2 unit=°F
